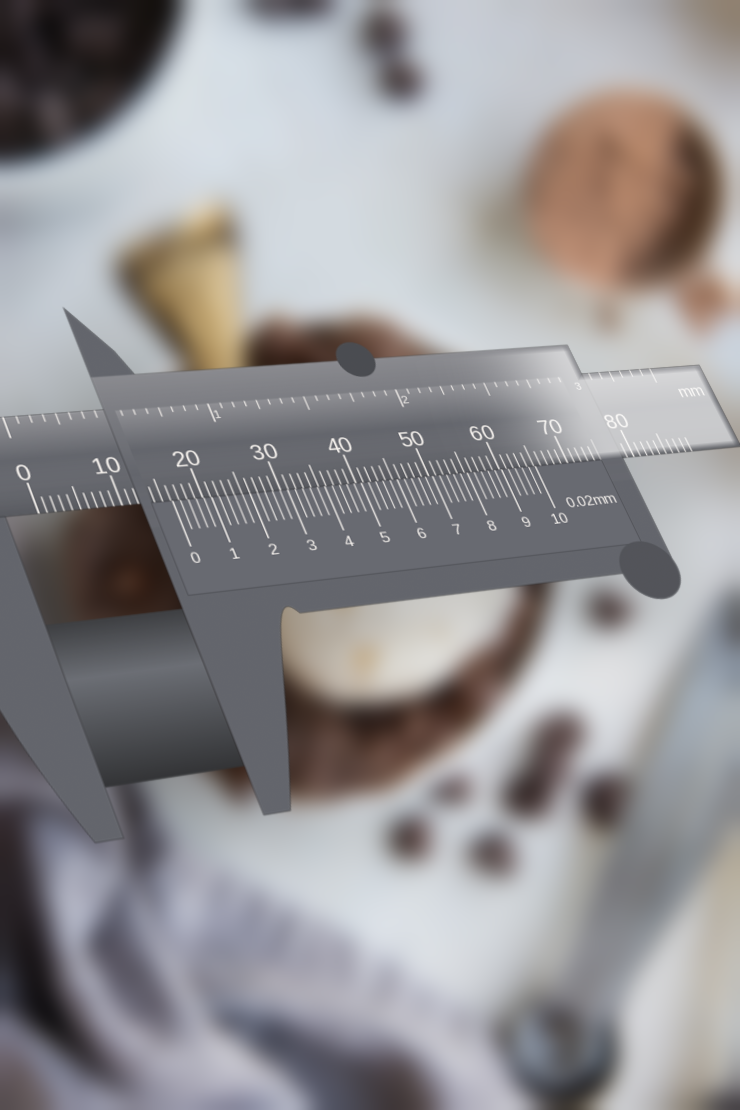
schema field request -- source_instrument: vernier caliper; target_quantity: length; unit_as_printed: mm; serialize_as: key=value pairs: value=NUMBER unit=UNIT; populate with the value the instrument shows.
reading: value=16.2 unit=mm
